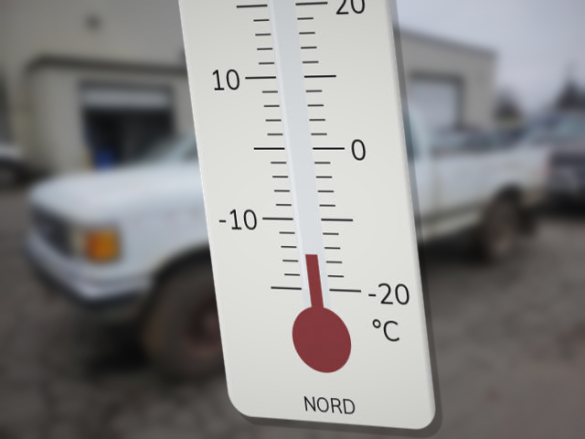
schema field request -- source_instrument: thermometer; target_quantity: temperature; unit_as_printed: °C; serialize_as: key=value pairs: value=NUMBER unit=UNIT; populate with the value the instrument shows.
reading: value=-15 unit=°C
